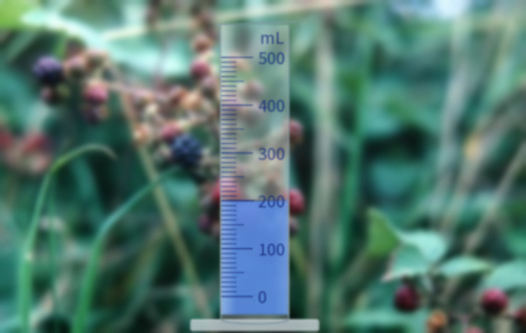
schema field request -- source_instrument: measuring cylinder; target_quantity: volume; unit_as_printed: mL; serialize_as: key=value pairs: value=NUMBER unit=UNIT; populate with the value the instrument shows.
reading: value=200 unit=mL
